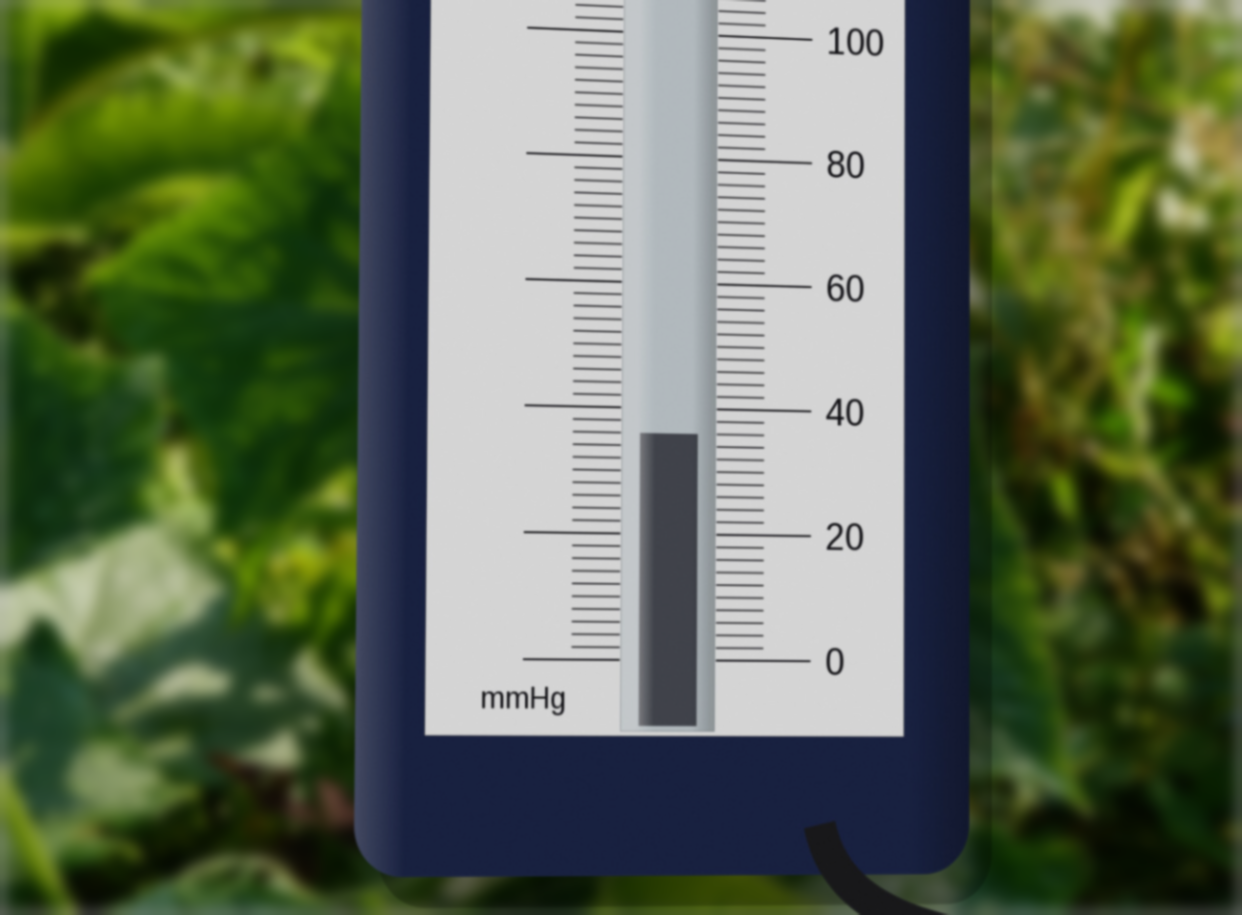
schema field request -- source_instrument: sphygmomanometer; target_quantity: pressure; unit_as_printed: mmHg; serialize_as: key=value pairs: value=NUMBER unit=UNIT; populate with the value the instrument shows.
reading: value=36 unit=mmHg
